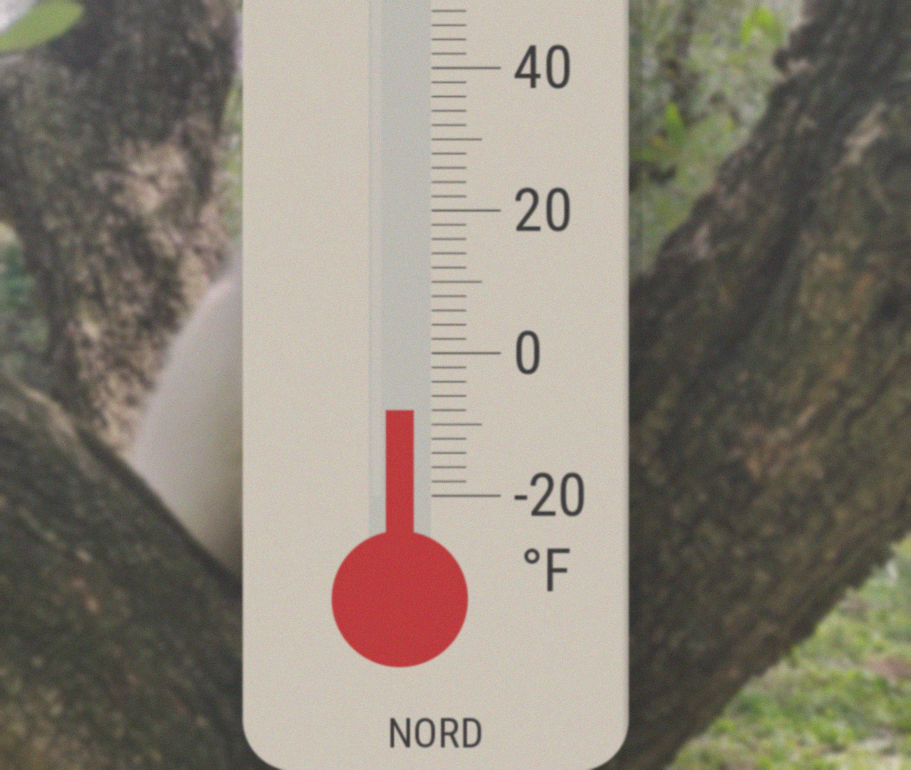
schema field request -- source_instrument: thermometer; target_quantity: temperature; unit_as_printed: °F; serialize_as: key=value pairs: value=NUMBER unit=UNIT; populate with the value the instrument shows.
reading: value=-8 unit=°F
